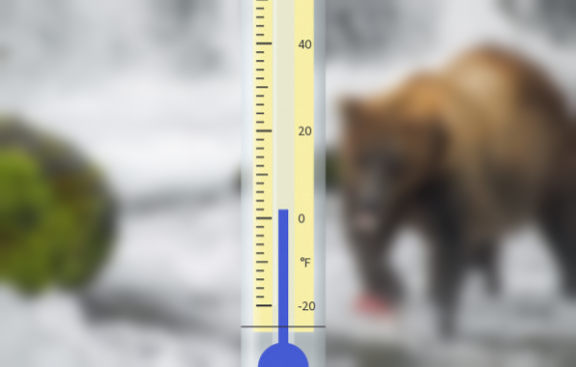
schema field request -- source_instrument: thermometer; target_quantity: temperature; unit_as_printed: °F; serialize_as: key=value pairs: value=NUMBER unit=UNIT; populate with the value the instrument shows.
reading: value=2 unit=°F
